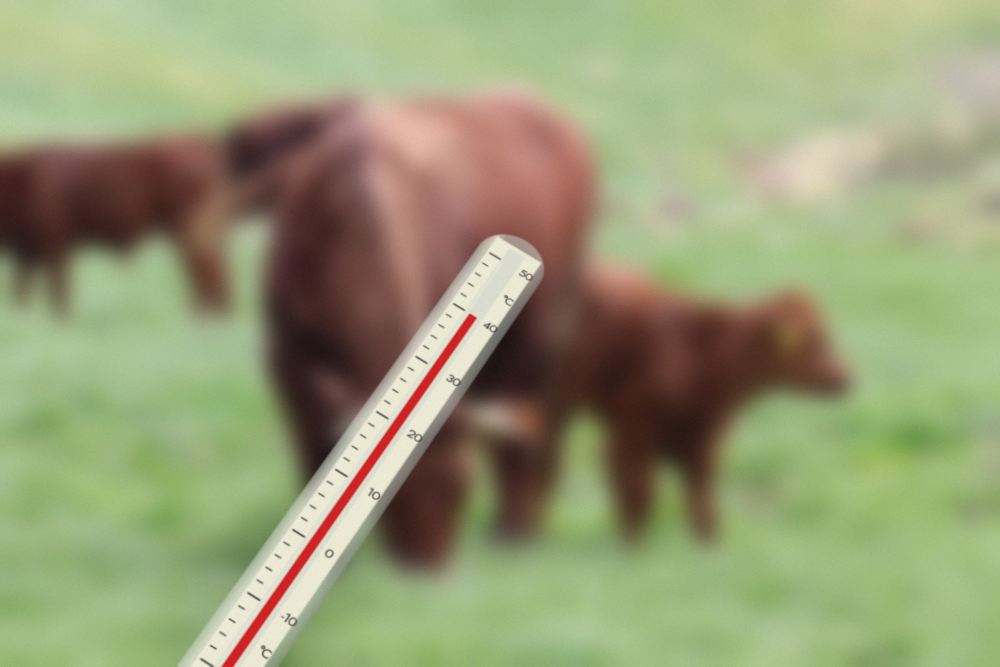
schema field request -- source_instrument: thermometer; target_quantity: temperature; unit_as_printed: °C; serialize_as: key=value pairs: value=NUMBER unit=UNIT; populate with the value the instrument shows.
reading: value=40 unit=°C
